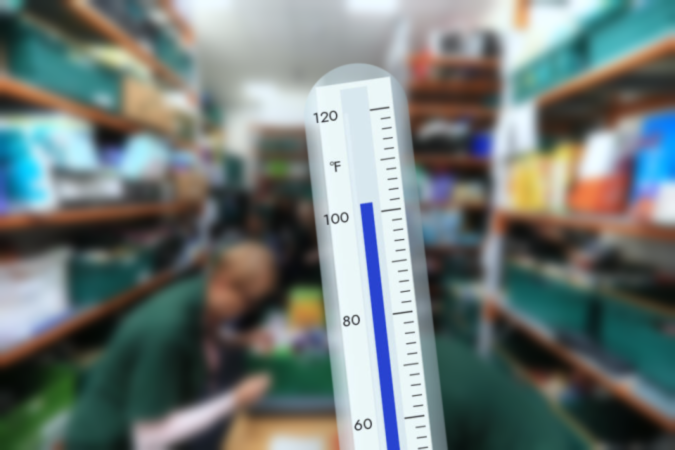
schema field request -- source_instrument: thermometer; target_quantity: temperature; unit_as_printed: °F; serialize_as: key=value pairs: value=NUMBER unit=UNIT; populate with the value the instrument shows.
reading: value=102 unit=°F
